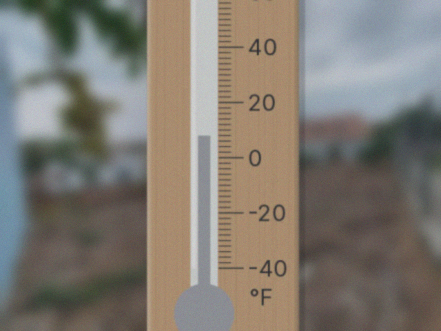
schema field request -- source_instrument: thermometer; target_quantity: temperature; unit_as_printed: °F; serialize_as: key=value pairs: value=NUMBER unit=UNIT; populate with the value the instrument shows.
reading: value=8 unit=°F
